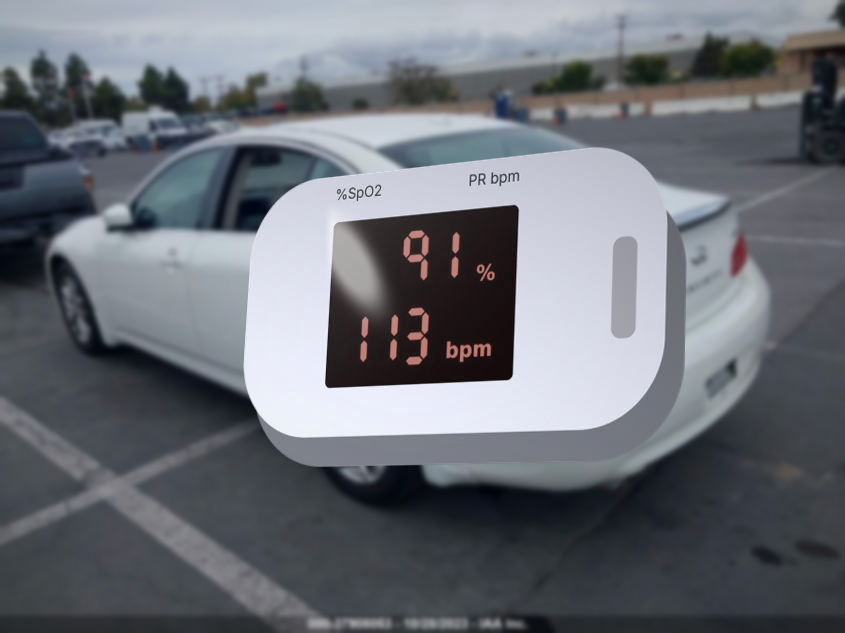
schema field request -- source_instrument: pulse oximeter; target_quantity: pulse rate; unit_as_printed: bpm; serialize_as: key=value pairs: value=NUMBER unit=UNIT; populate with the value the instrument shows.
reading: value=113 unit=bpm
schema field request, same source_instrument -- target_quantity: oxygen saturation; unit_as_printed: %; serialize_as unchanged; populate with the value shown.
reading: value=91 unit=%
